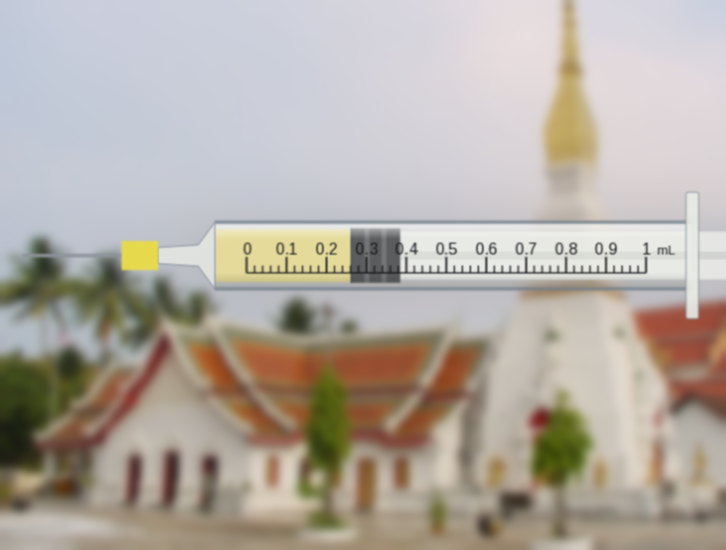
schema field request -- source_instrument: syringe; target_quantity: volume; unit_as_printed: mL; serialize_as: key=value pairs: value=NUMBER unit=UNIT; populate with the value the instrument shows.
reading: value=0.26 unit=mL
